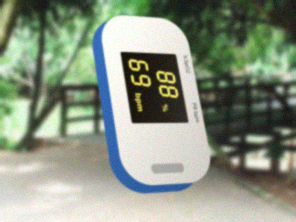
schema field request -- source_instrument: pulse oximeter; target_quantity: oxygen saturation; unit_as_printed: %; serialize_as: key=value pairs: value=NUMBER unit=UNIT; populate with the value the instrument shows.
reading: value=88 unit=%
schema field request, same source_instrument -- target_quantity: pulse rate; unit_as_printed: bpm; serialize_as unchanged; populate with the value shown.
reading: value=69 unit=bpm
